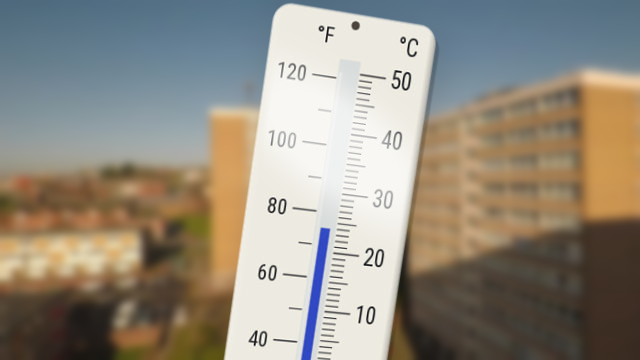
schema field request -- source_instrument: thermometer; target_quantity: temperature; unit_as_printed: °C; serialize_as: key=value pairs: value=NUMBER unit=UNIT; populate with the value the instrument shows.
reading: value=24 unit=°C
